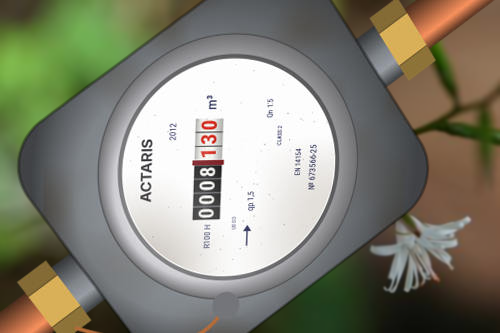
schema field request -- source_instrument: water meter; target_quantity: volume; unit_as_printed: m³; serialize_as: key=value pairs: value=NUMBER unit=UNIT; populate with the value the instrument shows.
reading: value=8.130 unit=m³
